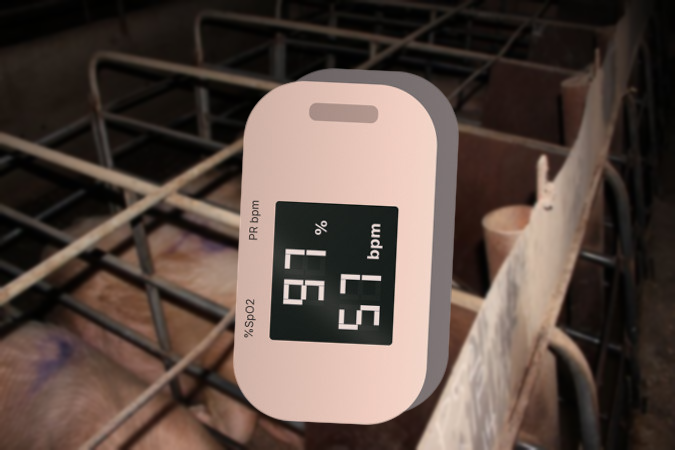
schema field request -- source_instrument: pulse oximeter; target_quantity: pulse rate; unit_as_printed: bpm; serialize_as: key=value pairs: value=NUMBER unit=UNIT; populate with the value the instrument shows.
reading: value=57 unit=bpm
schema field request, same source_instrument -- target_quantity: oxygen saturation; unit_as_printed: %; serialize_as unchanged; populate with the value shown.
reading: value=97 unit=%
